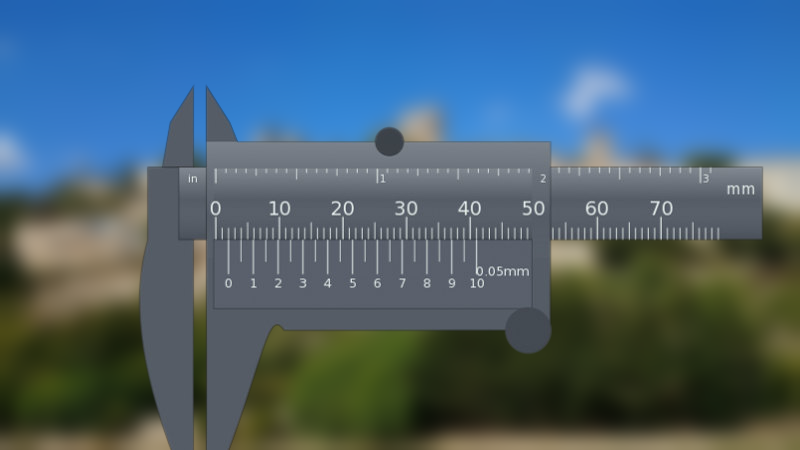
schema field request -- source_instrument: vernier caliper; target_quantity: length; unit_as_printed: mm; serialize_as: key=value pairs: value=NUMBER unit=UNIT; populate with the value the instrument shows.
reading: value=2.0 unit=mm
